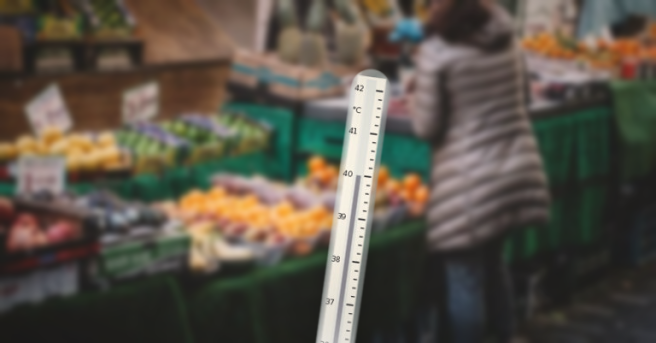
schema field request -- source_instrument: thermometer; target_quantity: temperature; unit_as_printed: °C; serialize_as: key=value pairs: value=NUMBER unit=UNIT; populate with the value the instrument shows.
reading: value=40 unit=°C
